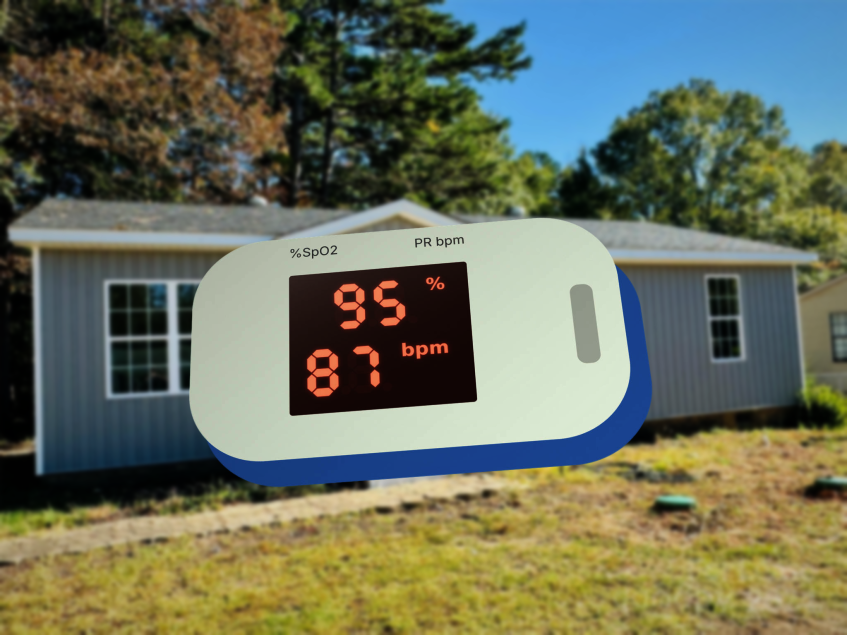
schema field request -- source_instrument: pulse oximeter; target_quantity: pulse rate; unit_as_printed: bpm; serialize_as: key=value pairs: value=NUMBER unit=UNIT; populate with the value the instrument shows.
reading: value=87 unit=bpm
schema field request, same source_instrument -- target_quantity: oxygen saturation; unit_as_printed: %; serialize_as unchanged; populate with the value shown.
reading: value=95 unit=%
